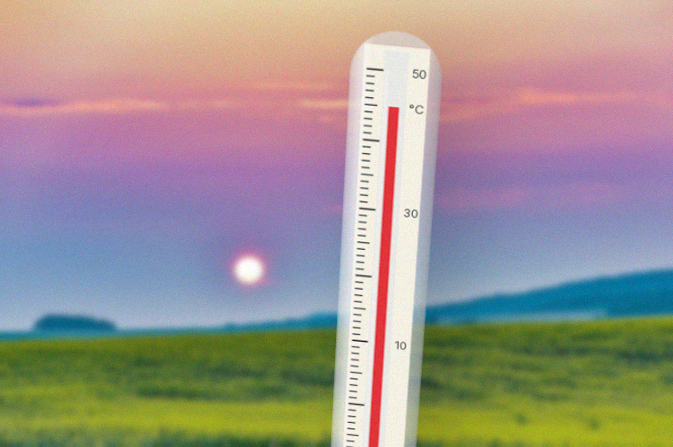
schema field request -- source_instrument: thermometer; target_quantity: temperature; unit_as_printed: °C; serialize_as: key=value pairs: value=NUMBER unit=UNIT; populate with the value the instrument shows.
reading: value=45 unit=°C
